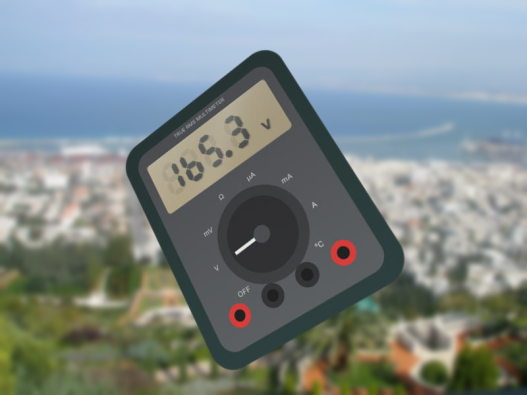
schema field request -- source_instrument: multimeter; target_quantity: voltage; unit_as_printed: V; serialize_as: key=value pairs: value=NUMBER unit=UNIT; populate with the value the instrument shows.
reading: value=165.3 unit=V
